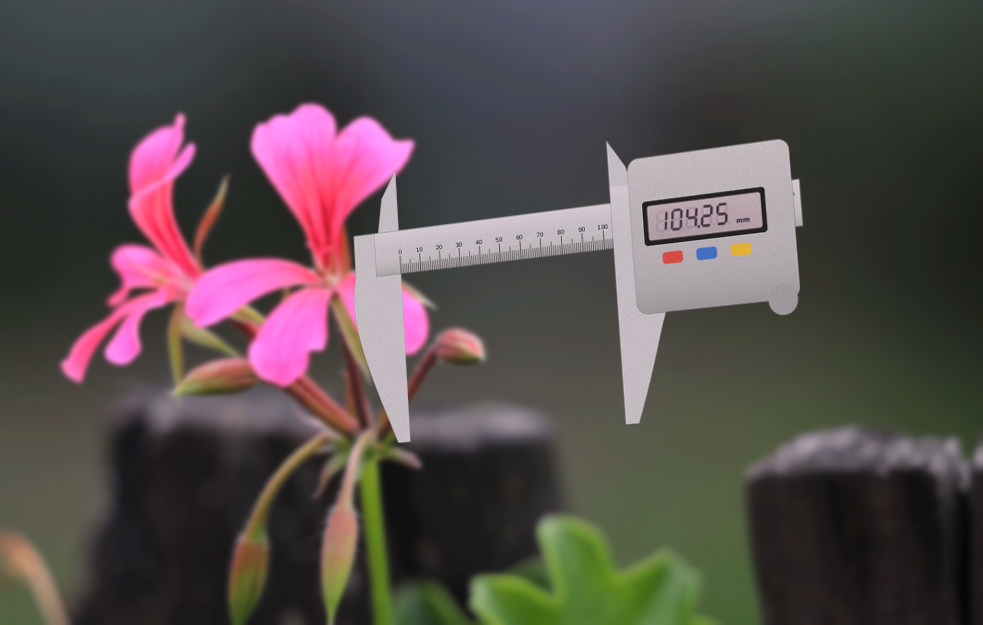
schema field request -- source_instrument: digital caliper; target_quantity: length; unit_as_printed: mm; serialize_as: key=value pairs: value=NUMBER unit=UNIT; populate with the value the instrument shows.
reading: value=104.25 unit=mm
